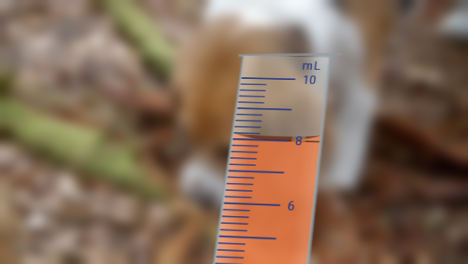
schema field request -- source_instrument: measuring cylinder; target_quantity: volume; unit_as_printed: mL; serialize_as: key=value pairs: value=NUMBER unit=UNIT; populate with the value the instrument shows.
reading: value=8 unit=mL
